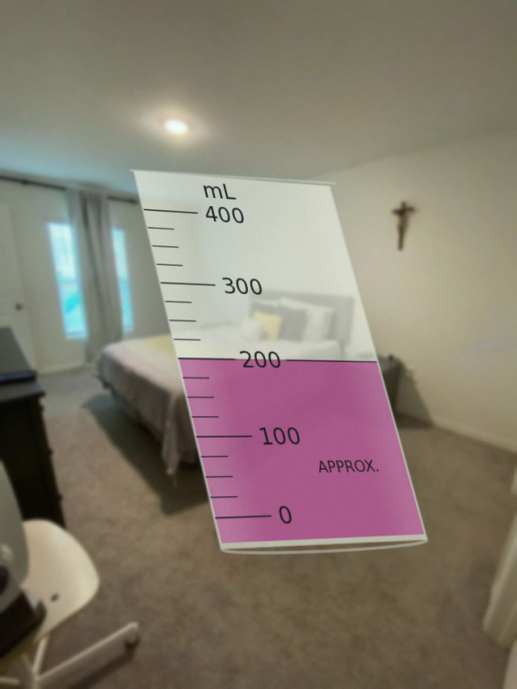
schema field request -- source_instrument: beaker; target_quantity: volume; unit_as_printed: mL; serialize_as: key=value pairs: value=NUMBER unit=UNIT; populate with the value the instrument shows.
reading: value=200 unit=mL
